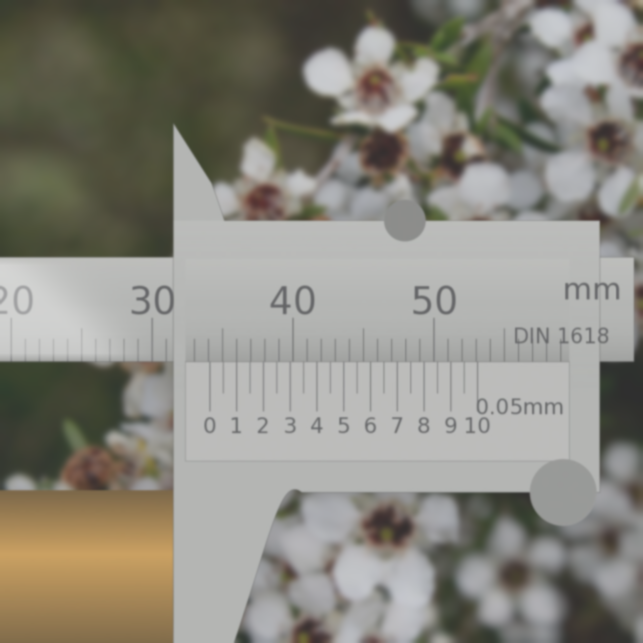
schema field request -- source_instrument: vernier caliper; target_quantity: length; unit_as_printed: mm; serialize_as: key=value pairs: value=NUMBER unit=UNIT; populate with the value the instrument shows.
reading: value=34.1 unit=mm
